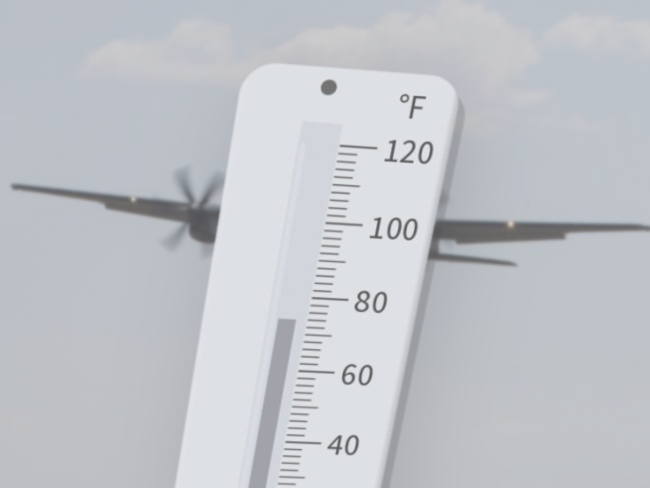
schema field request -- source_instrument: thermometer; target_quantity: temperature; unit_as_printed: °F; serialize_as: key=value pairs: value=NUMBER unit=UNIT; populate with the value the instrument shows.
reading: value=74 unit=°F
